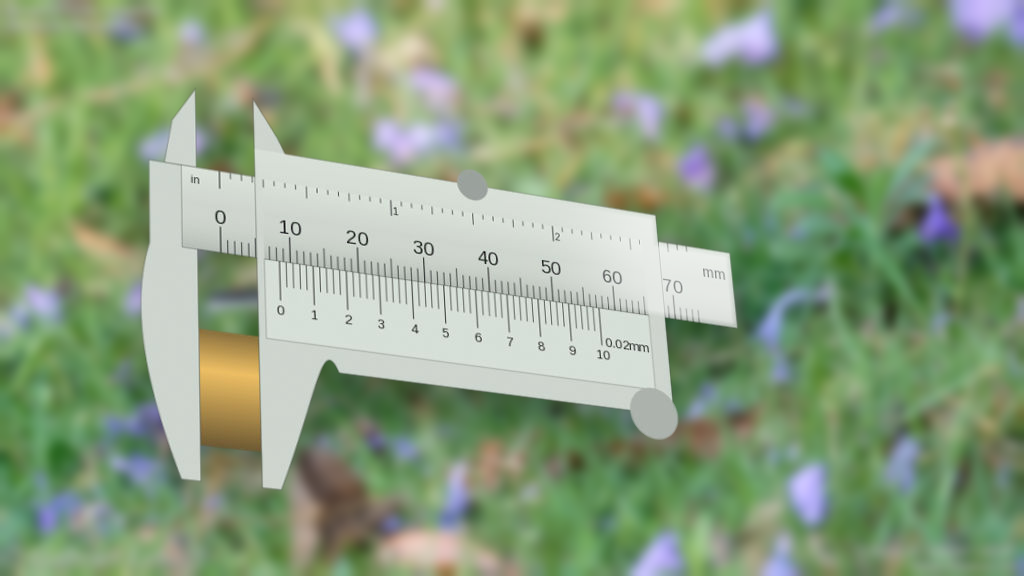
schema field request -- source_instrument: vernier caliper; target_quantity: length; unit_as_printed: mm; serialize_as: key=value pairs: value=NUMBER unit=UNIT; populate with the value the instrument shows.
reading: value=8.4 unit=mm
